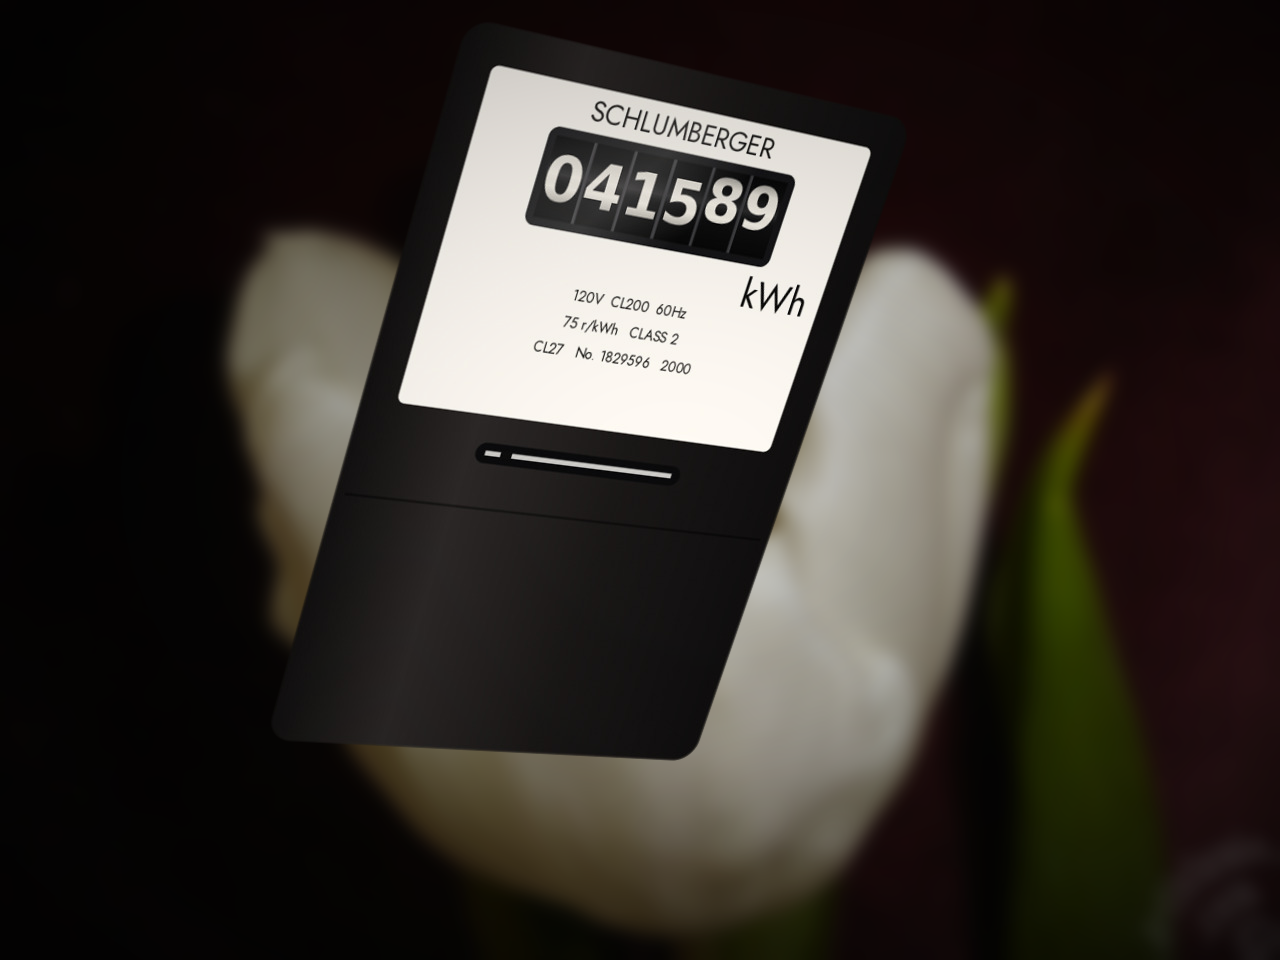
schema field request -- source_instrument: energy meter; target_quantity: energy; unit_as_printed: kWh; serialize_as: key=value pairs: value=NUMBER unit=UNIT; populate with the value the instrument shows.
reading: value=41589 unit=kWh
